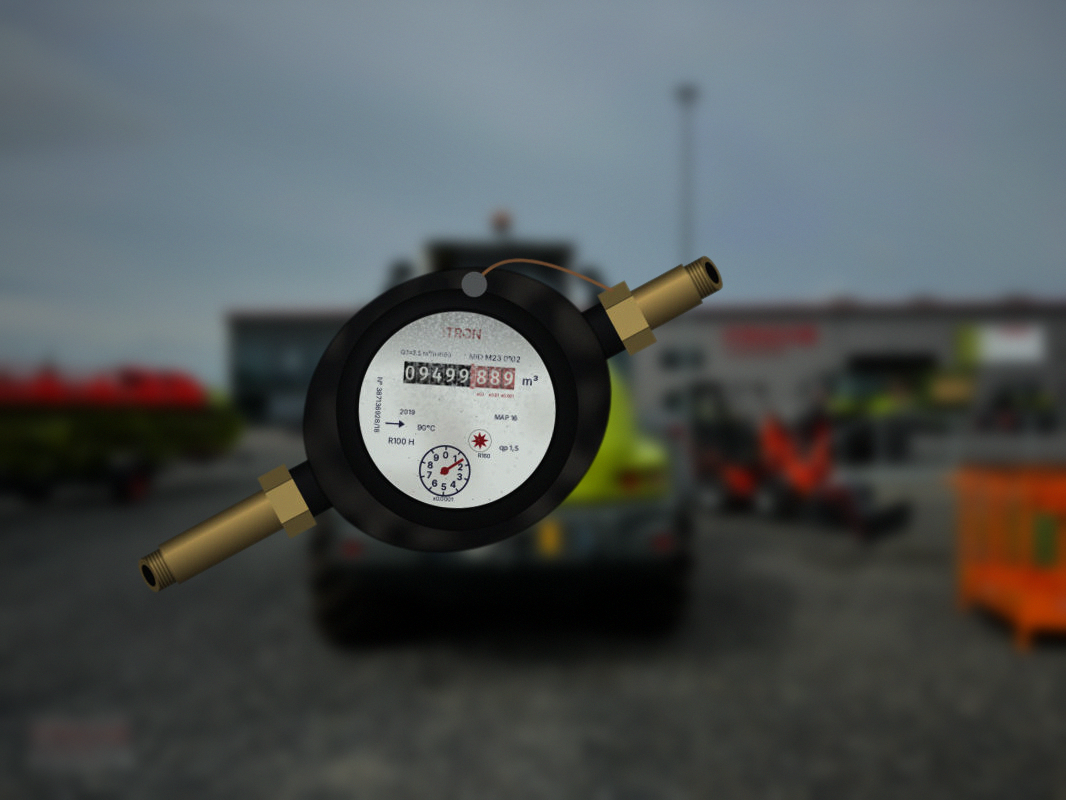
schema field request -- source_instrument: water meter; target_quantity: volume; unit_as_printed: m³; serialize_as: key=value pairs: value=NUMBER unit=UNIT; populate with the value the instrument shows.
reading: value=9499.8891 unit=m³
